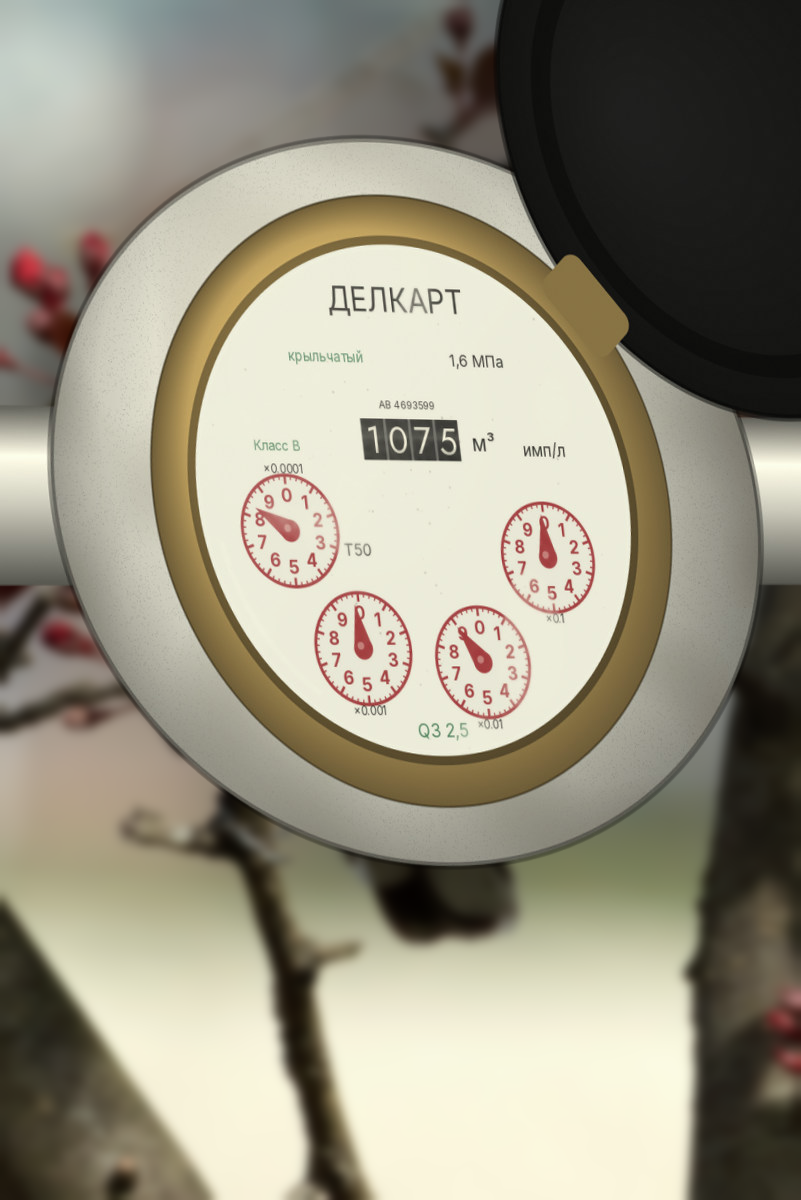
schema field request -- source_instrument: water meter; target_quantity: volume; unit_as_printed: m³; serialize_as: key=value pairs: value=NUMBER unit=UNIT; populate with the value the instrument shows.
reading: value=1074.9898 unit=m³
